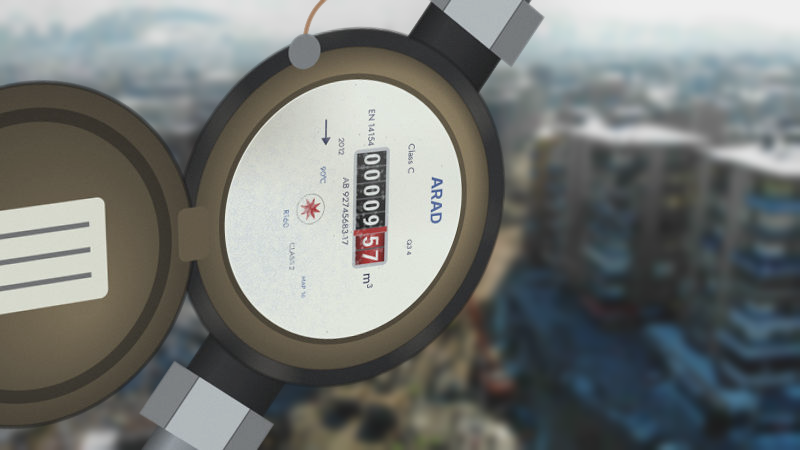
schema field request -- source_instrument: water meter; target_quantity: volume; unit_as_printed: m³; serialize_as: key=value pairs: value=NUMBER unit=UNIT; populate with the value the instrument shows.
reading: value=9.57 unit=m³
